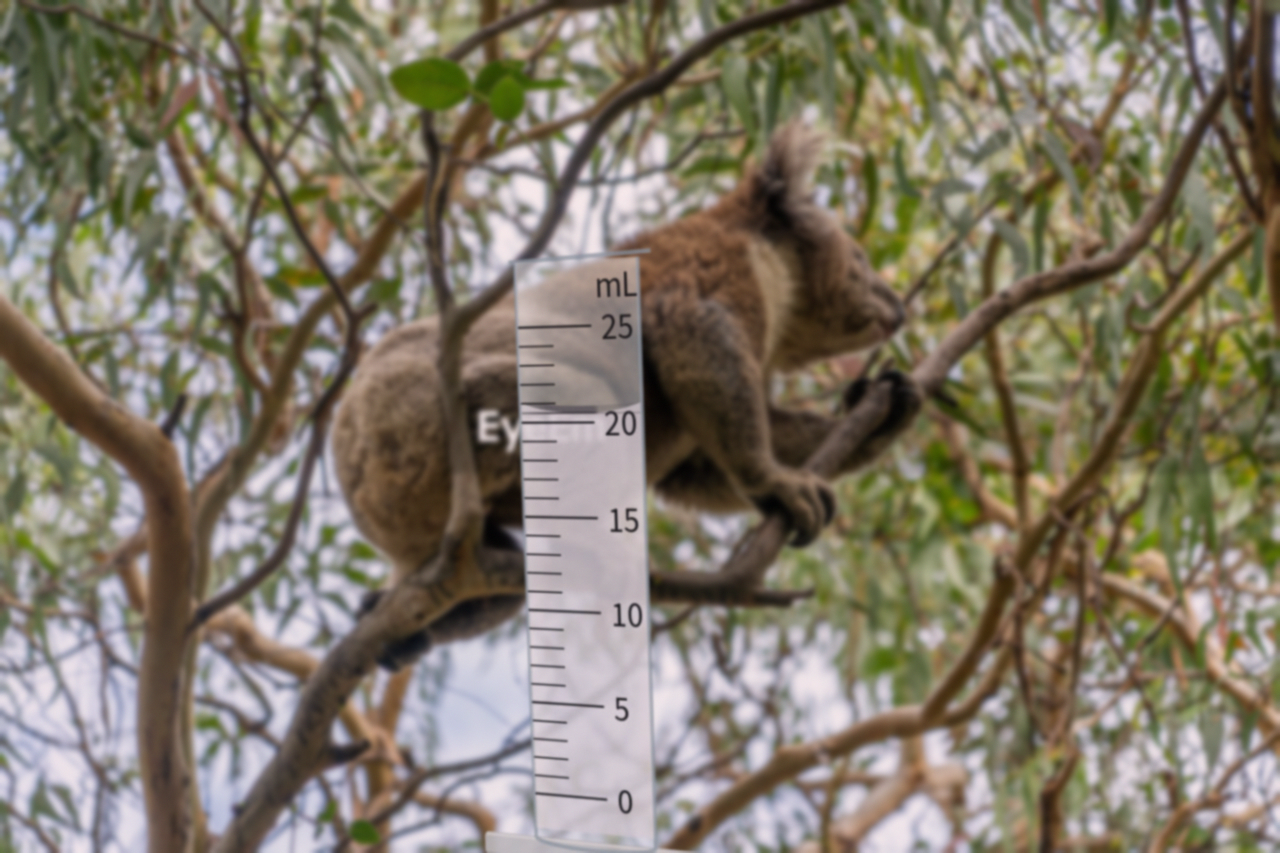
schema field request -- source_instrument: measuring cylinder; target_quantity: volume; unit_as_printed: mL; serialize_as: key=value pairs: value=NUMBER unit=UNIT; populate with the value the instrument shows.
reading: value=20.5 unit=mL
